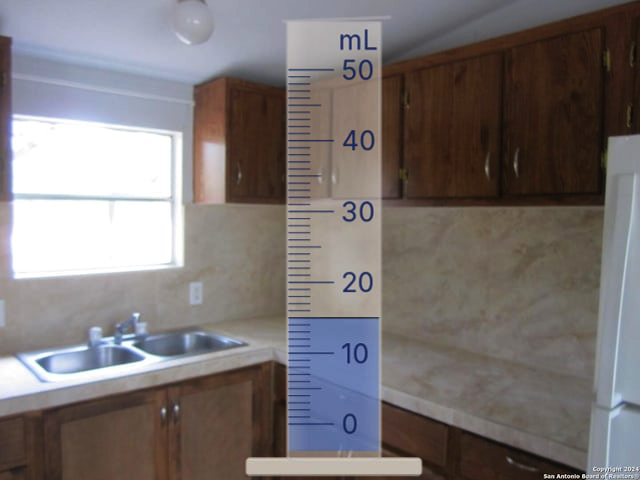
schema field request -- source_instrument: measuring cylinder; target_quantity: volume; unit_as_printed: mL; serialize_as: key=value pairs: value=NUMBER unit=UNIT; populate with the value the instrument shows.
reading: value=15 unit=mL
